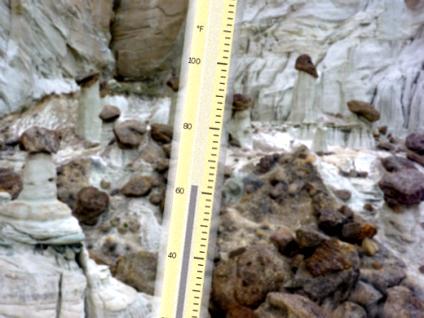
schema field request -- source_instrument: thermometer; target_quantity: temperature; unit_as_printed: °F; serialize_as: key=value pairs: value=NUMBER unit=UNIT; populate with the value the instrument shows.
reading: value=62 unit=°F
